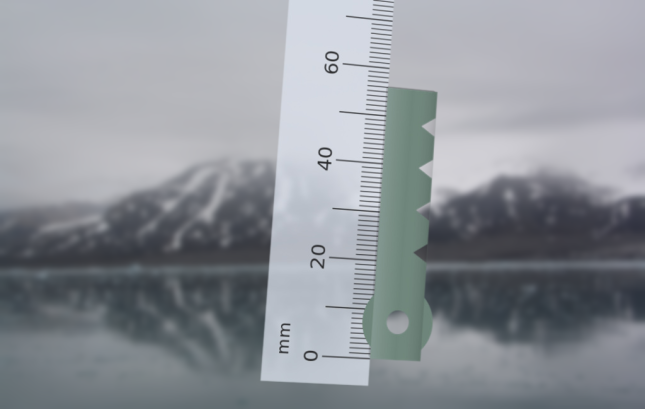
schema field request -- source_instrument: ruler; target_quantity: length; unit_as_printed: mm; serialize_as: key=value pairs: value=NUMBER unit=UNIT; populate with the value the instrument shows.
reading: value=56 unit=mm
